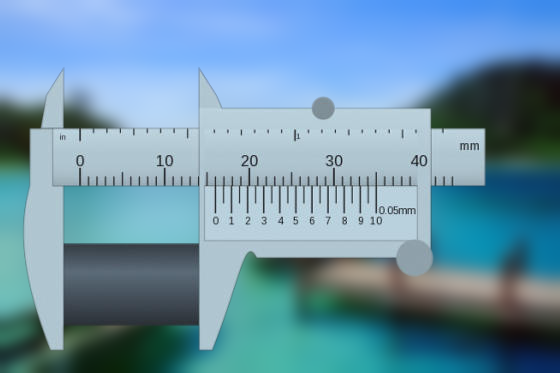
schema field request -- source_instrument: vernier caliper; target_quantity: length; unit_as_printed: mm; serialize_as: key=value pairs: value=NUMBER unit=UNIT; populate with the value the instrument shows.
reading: value=16.0 unit=mm
